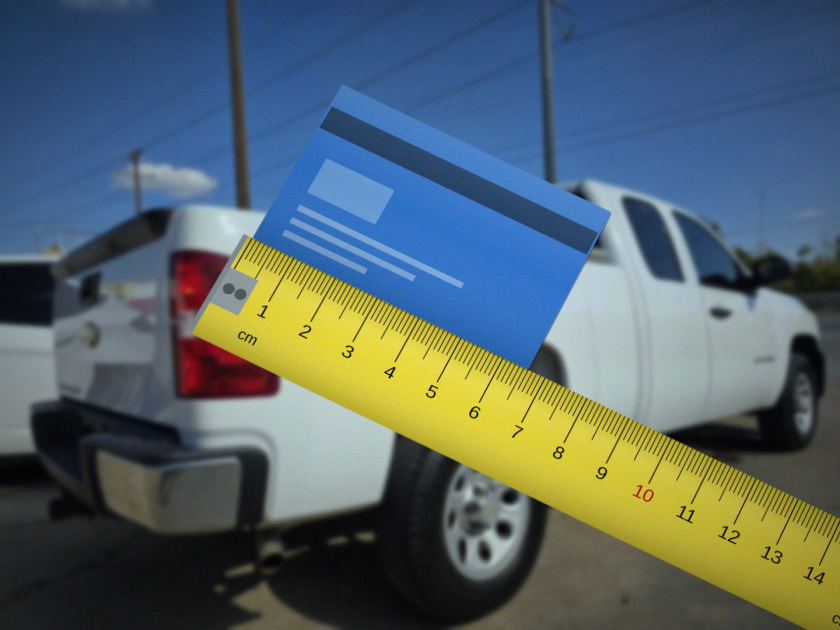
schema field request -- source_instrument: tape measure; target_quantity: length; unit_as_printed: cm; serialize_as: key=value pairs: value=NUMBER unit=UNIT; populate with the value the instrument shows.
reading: value=6.6 unit=cm
